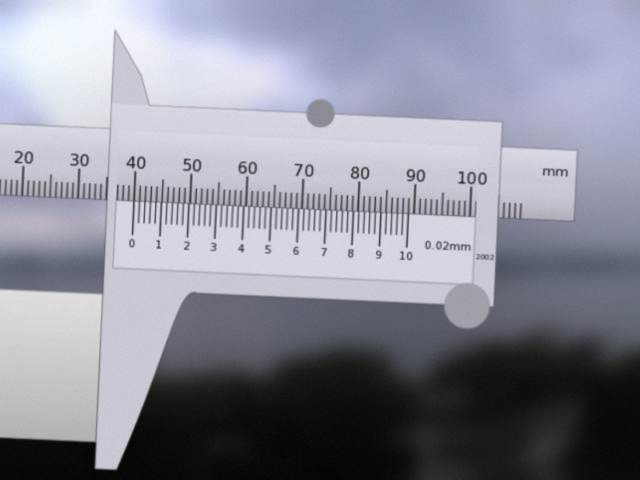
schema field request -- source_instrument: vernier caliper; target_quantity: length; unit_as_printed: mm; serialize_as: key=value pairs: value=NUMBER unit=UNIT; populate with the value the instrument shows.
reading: value=40.0 unit=mm
